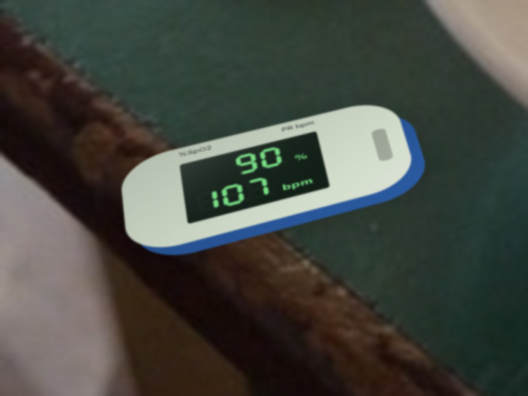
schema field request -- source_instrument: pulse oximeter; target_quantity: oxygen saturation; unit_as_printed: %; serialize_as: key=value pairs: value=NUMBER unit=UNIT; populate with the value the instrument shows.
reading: value=90 unit=%
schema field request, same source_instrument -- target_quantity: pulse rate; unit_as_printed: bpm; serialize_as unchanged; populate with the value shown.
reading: value=107 unit=bpm
